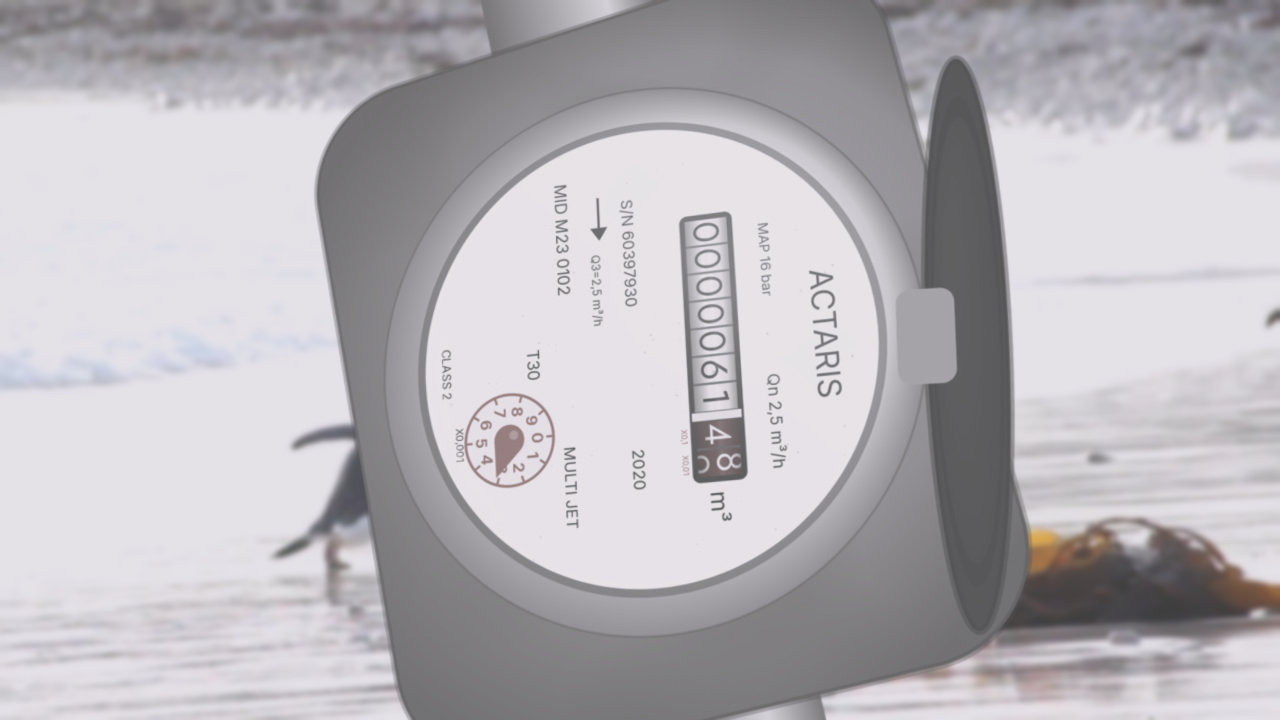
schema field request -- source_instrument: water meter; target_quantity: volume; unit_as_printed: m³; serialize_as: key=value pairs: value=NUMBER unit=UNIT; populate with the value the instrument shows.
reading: value=61.483 unit=m³
